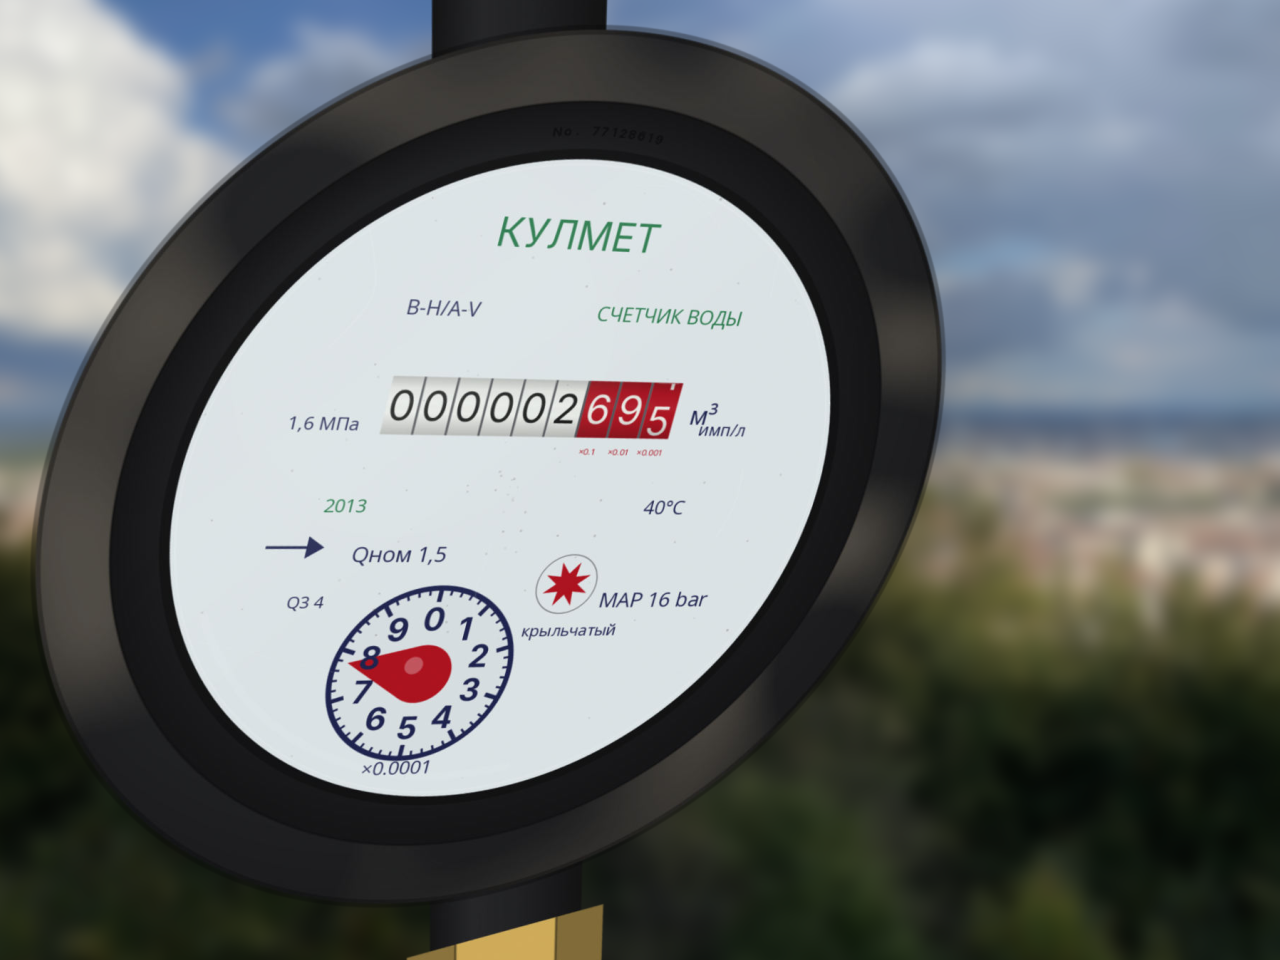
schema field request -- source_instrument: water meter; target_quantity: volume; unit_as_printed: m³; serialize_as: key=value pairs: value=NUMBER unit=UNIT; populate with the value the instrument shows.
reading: value=2.6947 unit=m³
